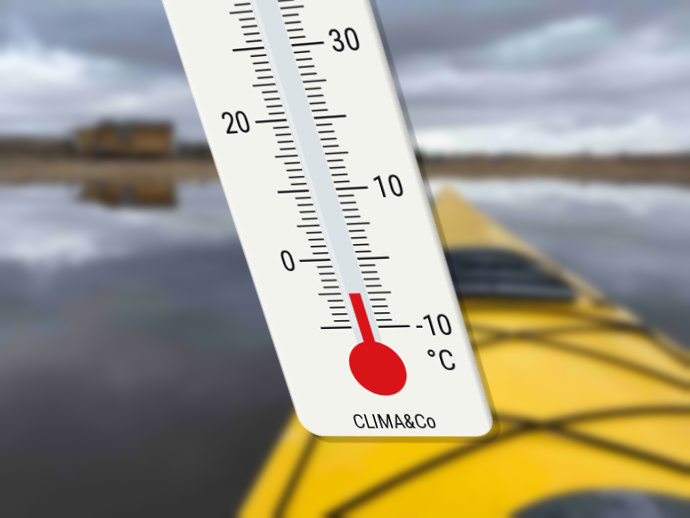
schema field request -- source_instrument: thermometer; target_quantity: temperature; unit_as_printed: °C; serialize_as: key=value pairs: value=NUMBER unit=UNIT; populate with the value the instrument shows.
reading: value=-5 unit=°C
